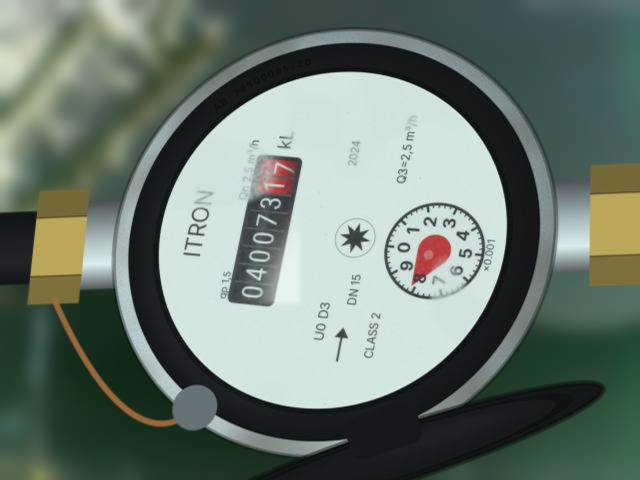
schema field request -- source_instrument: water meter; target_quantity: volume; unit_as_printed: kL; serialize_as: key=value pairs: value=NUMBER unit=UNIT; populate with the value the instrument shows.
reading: value=40073.168 unit=kL
